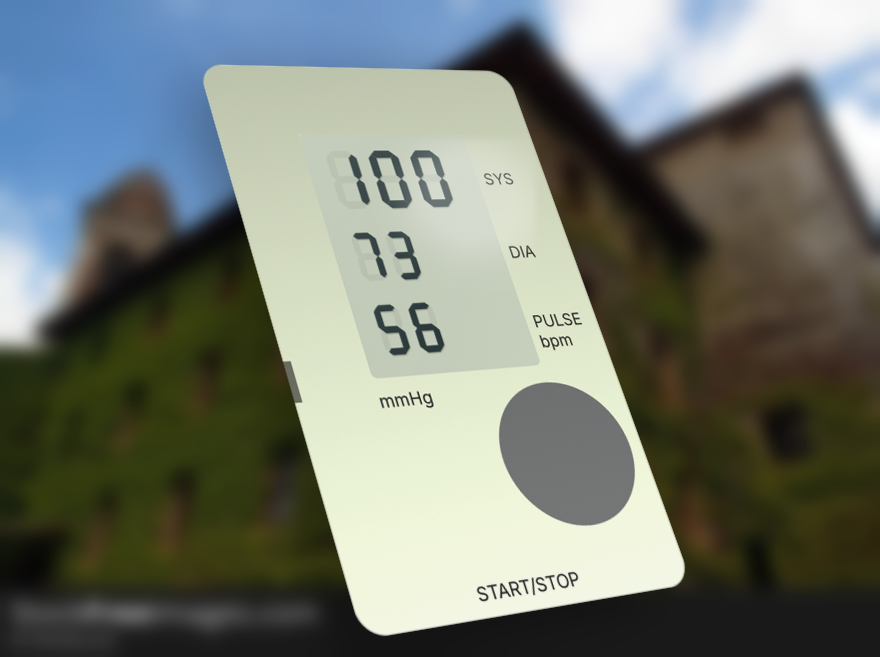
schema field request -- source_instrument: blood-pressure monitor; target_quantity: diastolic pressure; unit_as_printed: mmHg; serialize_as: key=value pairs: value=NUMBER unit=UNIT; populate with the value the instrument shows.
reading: value=73 unit=mmHg
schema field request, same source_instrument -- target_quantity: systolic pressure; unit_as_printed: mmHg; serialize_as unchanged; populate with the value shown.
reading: value=100 unit=mmHg
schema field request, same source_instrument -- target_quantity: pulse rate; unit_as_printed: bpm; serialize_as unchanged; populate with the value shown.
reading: value=56 unit=bpm
